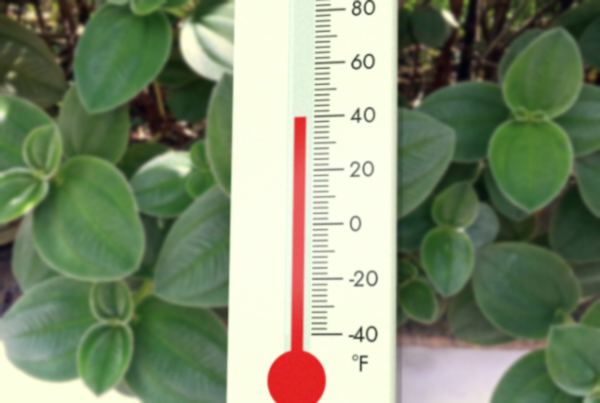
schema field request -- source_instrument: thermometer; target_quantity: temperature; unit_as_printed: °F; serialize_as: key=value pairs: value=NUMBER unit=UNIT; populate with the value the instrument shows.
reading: value=40 unit=°F
